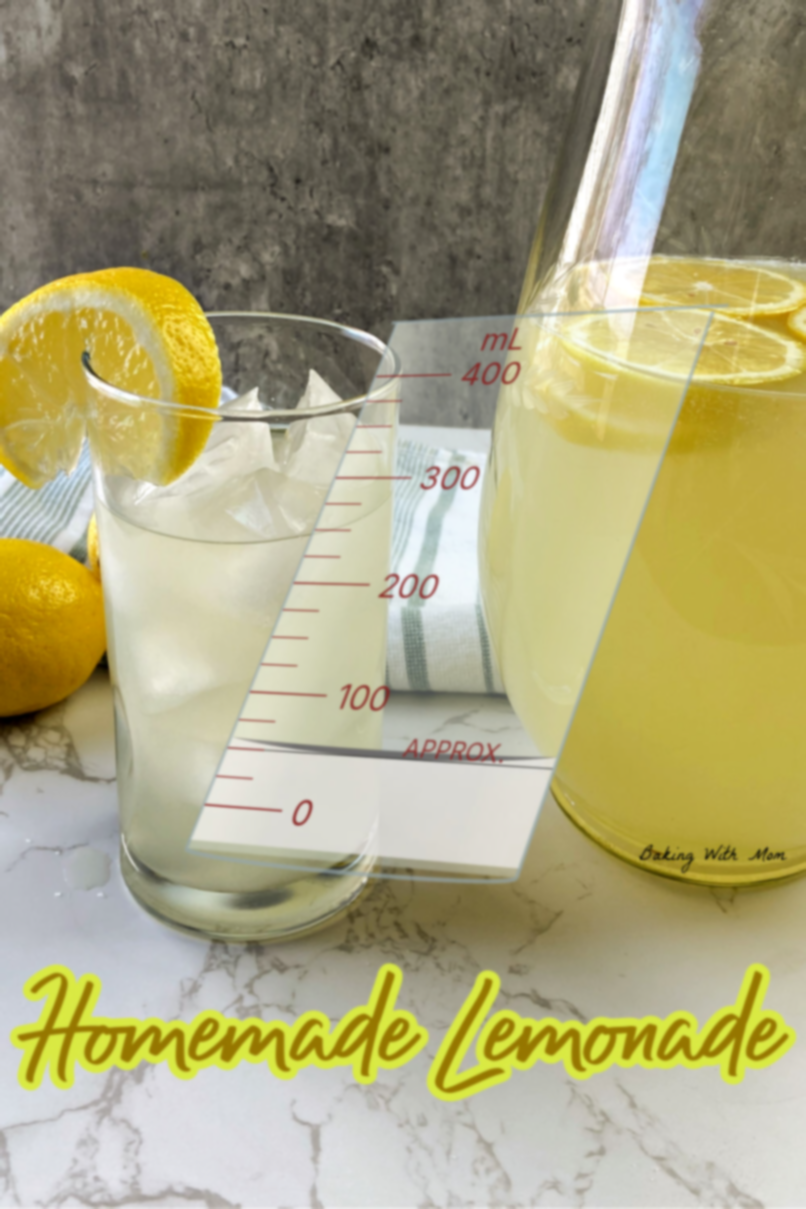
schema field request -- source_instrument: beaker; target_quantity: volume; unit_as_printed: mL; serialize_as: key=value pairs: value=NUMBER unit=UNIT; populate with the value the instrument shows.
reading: value=50 unit=mL
